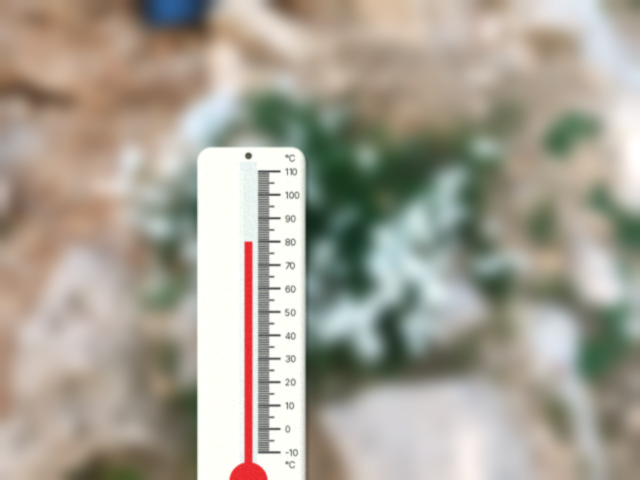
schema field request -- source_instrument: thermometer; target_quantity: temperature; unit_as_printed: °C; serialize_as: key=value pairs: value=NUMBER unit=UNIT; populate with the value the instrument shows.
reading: value=80 unit=°C
